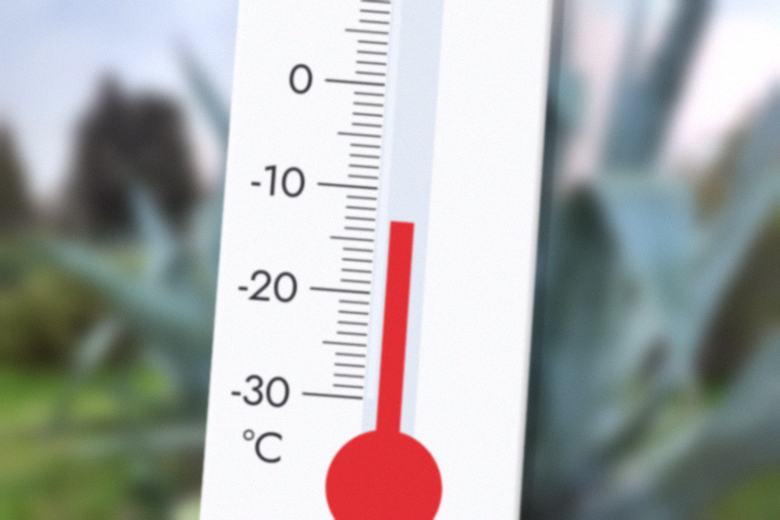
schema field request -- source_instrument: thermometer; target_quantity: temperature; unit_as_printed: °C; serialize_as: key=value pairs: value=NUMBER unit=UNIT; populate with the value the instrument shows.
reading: value=-13 unit=°C
